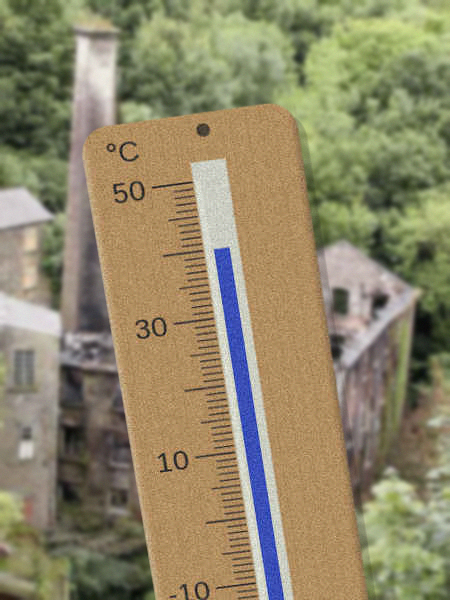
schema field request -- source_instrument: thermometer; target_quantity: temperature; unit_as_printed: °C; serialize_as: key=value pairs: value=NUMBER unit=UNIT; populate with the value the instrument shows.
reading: value=40 unit=°C
